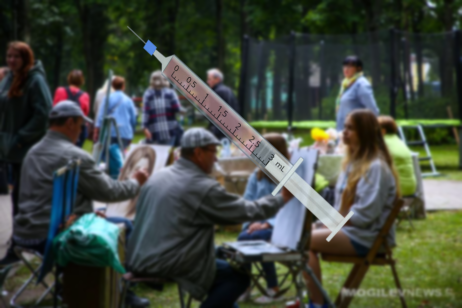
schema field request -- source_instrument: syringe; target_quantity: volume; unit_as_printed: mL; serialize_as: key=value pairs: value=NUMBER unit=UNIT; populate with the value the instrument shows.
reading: value=2.6 unit=mL
